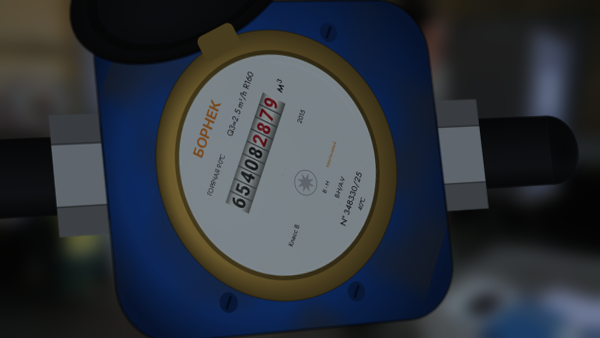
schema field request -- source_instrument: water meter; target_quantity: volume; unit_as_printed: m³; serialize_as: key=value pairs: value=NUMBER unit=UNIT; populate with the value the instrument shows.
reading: value=65408.2879 unit=m³
